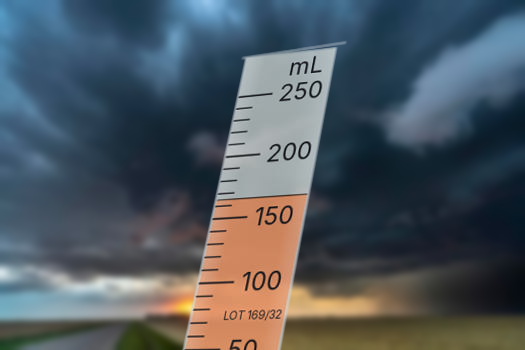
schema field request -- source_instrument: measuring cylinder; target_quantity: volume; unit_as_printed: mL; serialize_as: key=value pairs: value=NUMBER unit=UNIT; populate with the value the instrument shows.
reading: value=165 unit=mL
